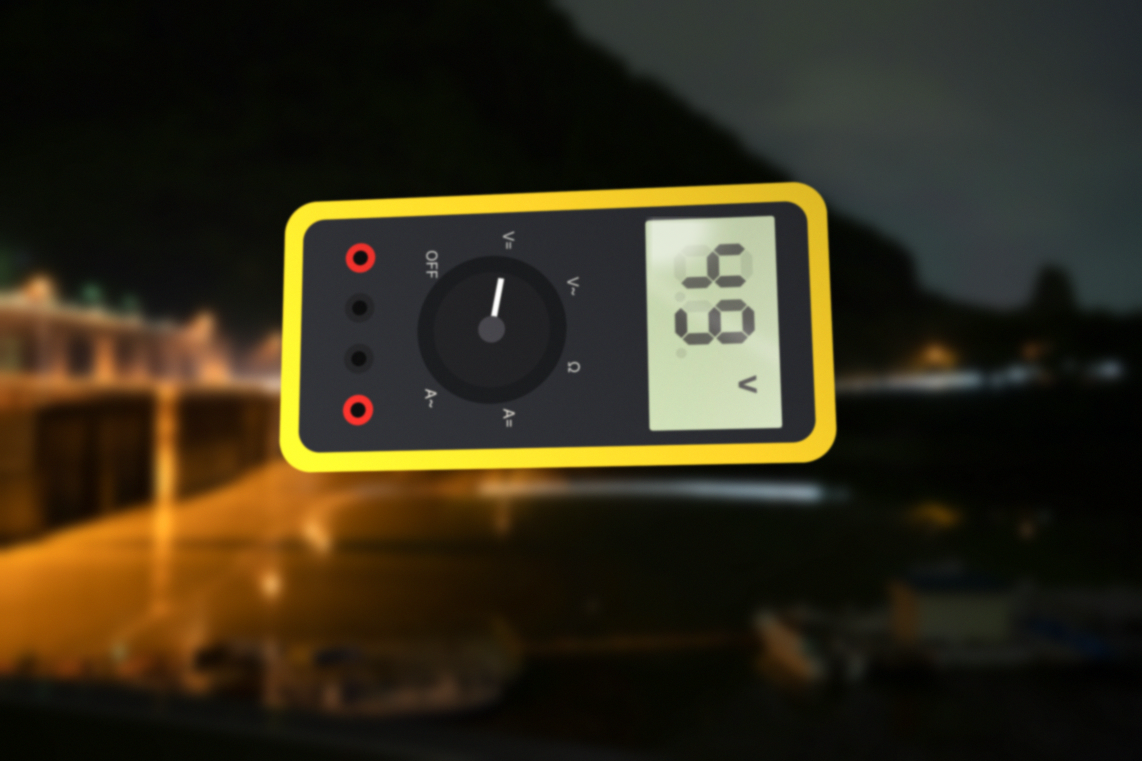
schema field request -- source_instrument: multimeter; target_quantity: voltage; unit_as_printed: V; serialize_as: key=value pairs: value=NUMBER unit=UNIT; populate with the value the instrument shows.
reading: value=49 unit=V
